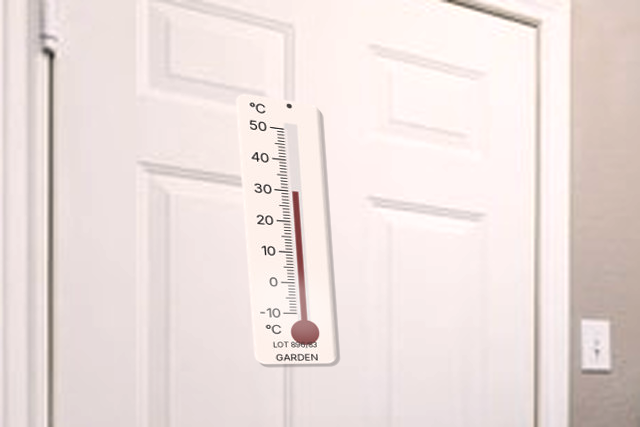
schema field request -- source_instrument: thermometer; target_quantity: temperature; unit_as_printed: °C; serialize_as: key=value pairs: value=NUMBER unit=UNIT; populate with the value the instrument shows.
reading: value=30 unit=°C
